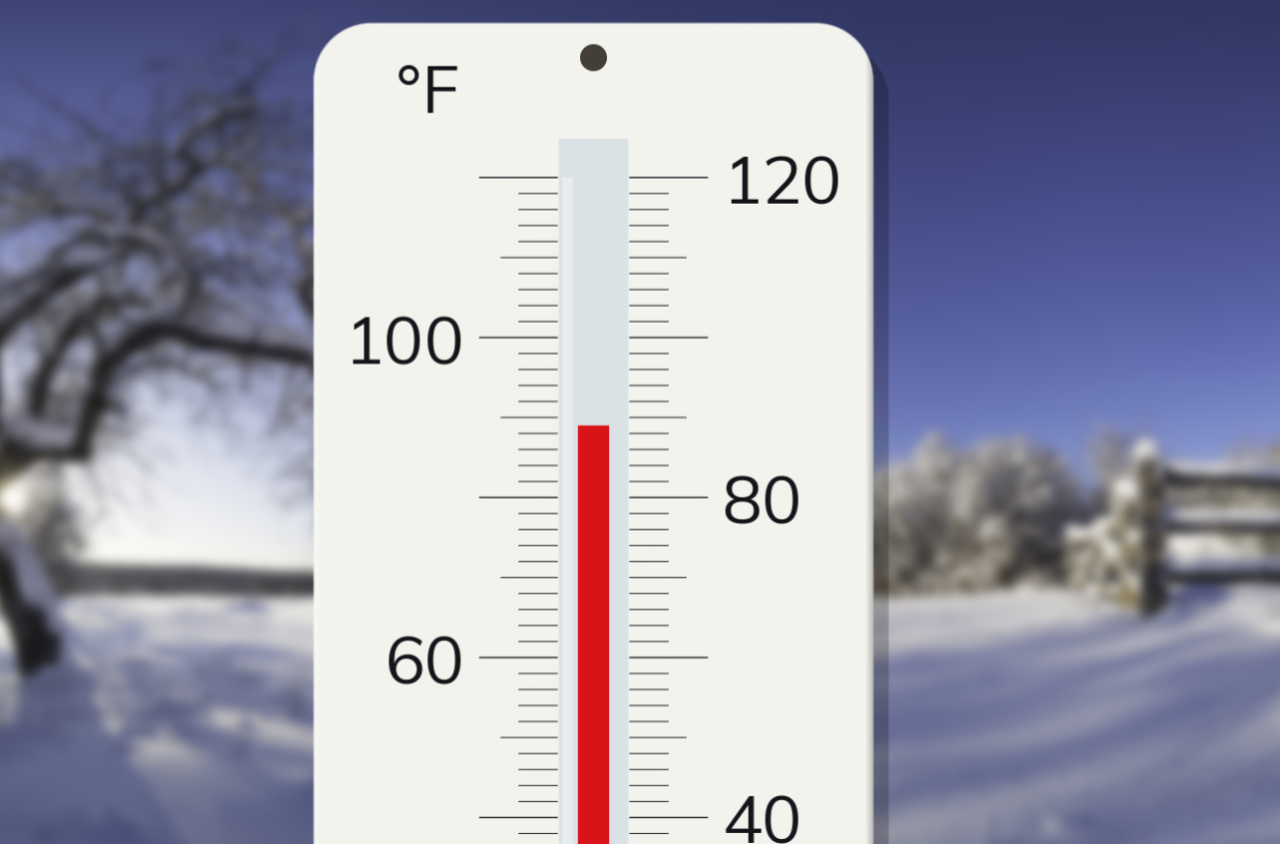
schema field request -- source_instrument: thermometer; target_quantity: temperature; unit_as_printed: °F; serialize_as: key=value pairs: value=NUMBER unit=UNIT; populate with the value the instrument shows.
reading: value=89 unit=°F
